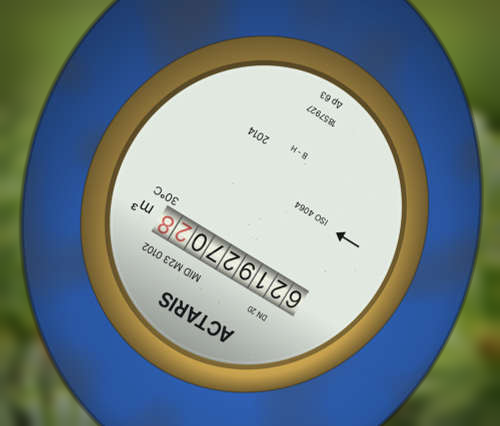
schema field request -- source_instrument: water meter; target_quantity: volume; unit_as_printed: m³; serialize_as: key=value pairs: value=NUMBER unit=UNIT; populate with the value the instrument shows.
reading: value=6219270.28 unit=m³
